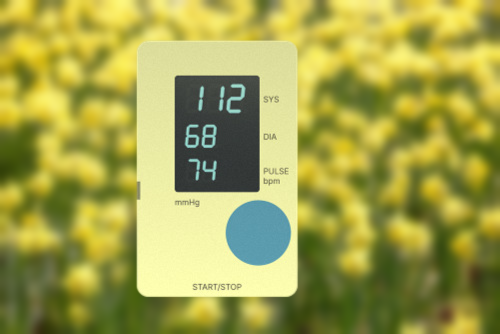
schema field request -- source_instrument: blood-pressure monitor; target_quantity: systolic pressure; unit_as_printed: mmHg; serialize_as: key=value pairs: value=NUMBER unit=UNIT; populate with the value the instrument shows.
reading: value=112 unit=mmHg
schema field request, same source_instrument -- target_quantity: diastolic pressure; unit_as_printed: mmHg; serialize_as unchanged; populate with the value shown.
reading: value=68 unit=mmHg
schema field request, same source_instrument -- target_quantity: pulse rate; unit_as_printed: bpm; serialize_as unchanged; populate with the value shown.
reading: value=74 unit=bpm
